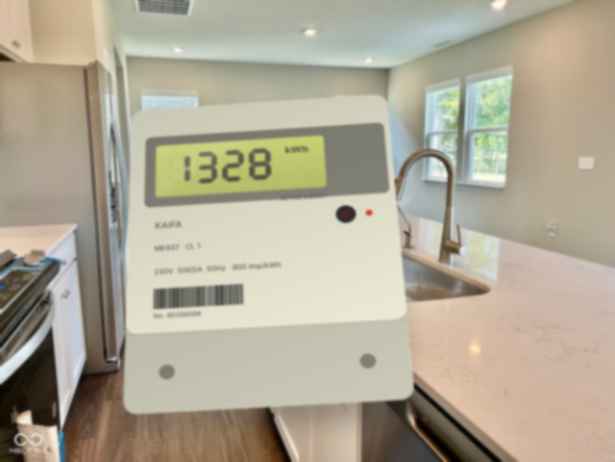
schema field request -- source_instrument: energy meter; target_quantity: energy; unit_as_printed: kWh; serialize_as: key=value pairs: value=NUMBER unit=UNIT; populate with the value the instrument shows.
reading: value=1328 unit=kWh
